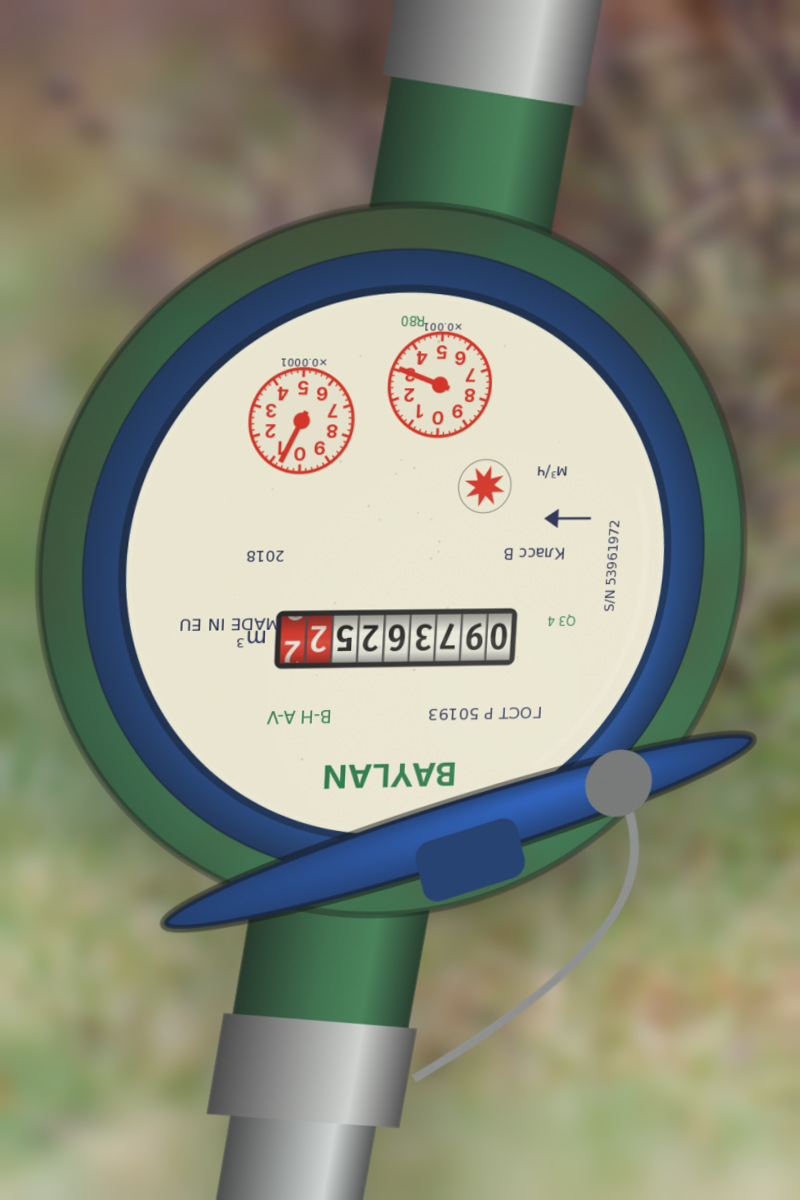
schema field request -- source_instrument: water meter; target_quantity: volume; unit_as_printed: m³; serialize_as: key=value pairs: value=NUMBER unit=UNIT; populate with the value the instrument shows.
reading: value=973625.2230 unit=m³
